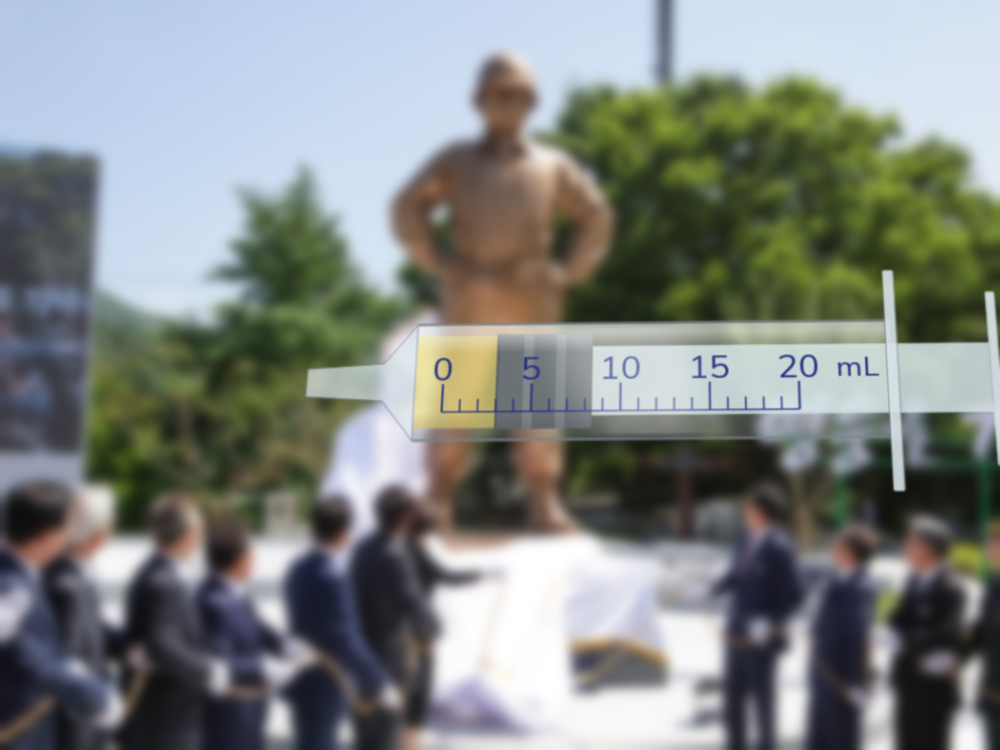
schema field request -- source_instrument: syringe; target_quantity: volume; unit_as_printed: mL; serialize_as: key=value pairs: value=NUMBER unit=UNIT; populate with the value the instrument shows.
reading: value=3 unit=mL
